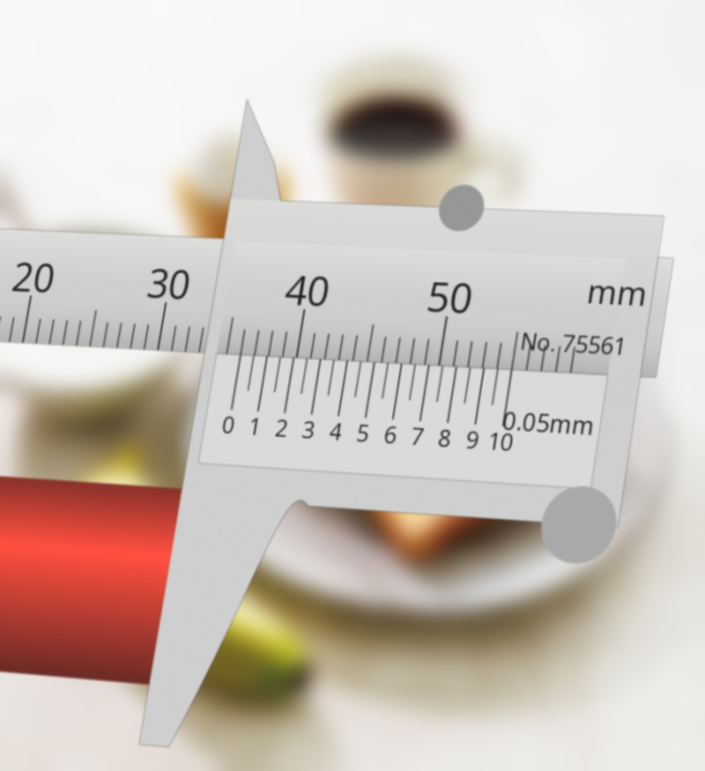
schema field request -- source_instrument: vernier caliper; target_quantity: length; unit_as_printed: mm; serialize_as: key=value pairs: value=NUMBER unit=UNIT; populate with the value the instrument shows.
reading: value=36.0 unit=mm
